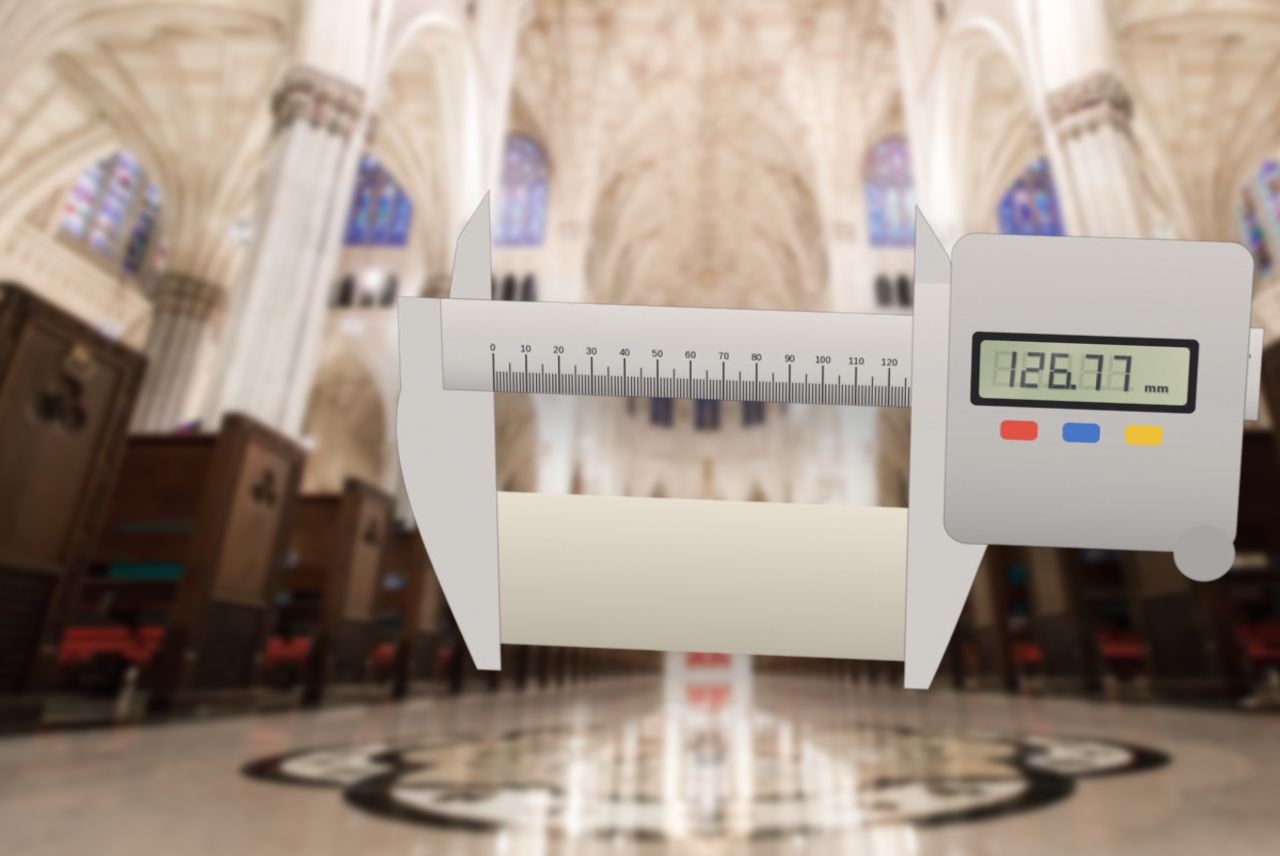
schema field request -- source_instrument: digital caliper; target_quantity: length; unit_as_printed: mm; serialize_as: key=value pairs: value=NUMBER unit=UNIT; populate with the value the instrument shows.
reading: value=126.77 unit=mm
